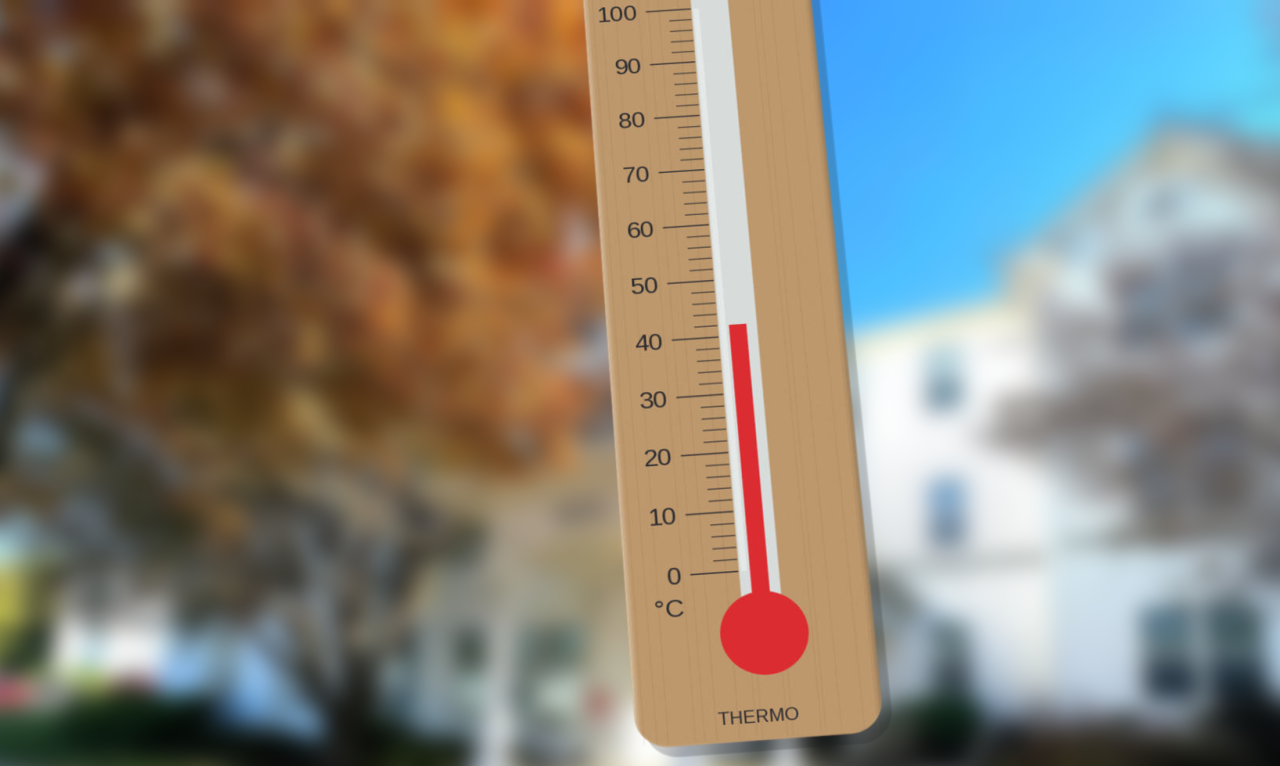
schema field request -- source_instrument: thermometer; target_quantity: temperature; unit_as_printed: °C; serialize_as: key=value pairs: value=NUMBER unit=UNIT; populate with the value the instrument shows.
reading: value=42 unit=°C
